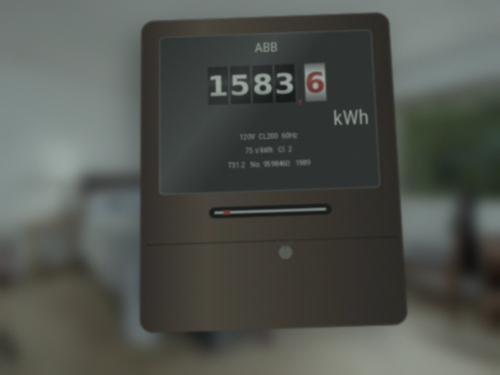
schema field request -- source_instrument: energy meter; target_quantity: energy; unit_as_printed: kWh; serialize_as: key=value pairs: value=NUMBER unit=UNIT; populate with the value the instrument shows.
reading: value=1583.6 unit=kWh
